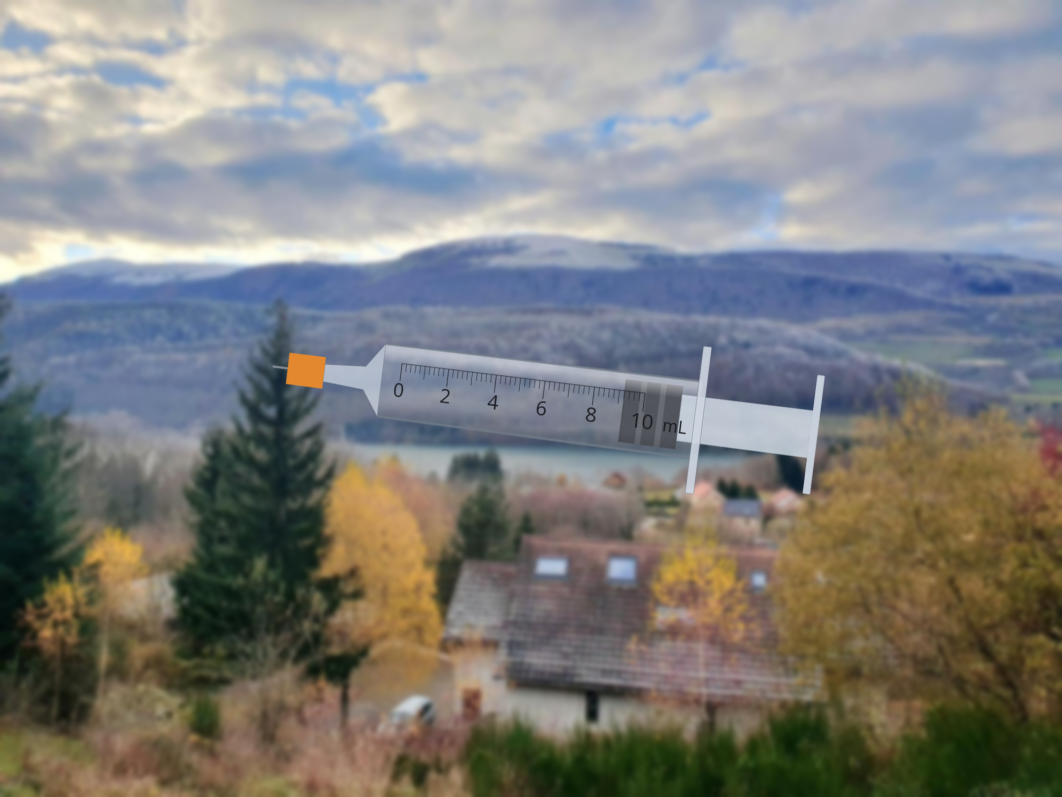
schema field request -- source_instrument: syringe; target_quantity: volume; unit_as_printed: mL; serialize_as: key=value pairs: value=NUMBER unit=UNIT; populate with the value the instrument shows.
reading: value=9.2 unit=mL
